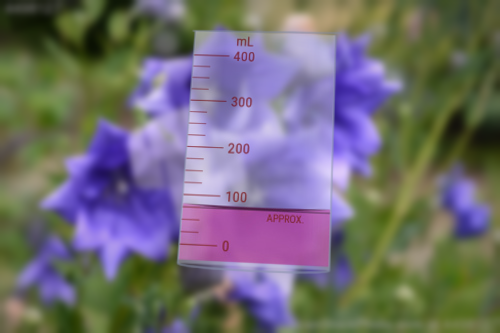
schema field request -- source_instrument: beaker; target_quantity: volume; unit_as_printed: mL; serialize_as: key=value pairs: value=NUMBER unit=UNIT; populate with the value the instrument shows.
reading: value=75 unit=mL
